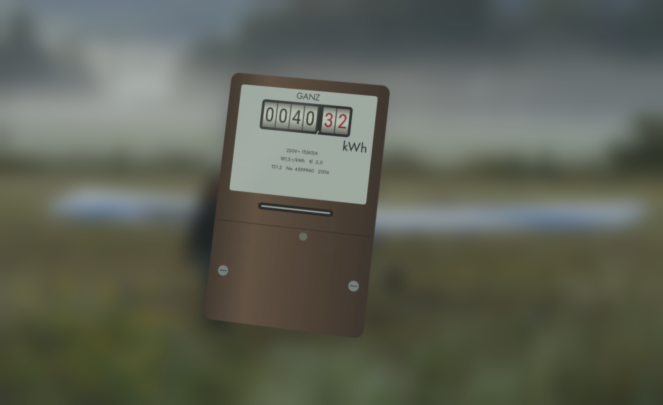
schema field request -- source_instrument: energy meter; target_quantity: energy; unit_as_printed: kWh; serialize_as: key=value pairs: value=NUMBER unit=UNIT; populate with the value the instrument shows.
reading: value=40.32 unit=kWh
